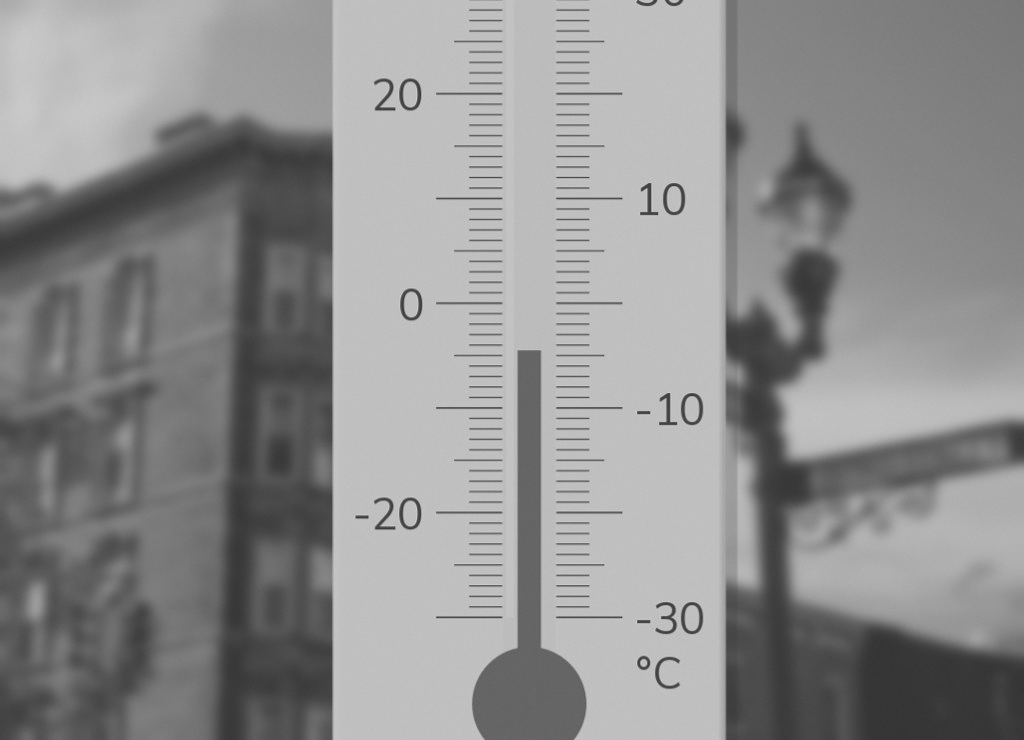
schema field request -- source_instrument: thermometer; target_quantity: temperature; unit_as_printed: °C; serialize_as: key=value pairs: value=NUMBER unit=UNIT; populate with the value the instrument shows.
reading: value=-4.5 unit=°C
